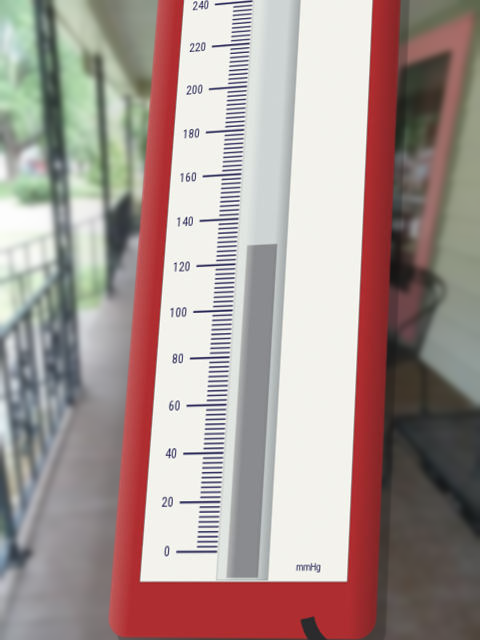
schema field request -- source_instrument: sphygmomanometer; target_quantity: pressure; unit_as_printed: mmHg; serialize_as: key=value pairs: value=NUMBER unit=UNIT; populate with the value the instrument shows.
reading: value=128 unit=mmHg
